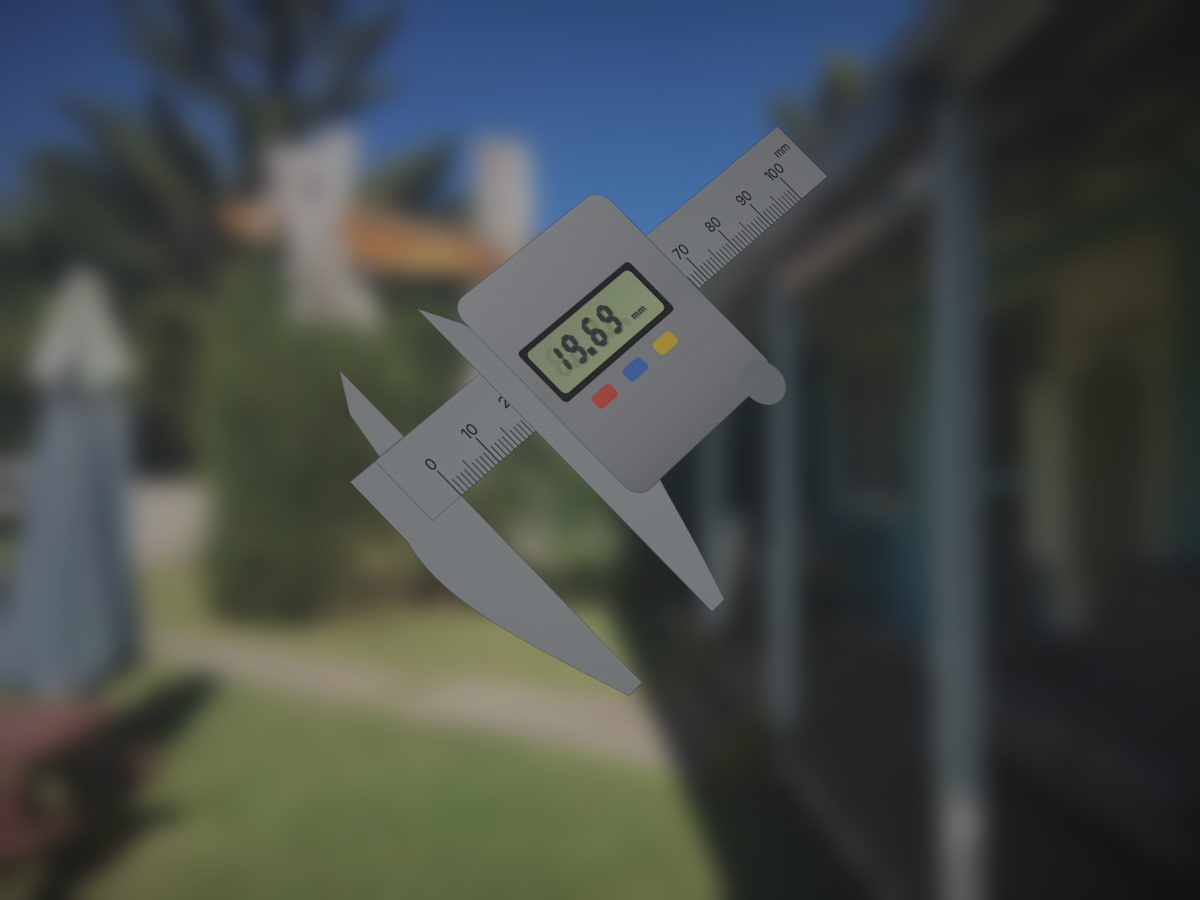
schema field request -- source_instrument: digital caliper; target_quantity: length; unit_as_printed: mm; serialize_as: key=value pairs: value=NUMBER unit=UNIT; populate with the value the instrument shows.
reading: value=19.69 unit=mm
